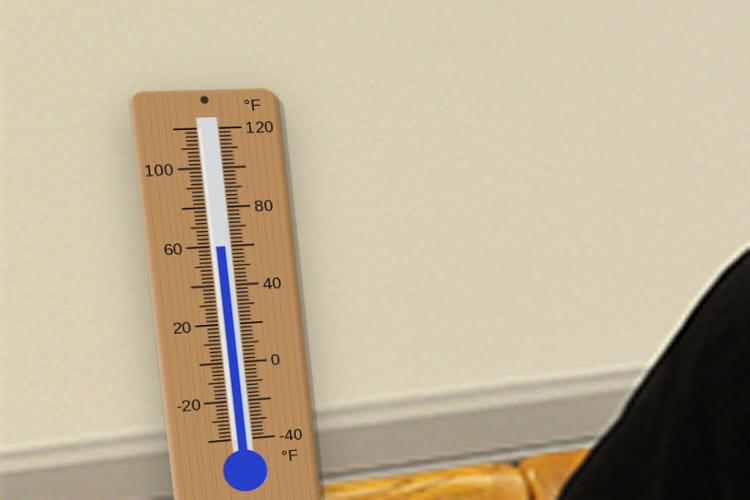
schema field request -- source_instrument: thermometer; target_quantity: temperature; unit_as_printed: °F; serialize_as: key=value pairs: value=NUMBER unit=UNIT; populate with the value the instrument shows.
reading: value=60 unit=°F
